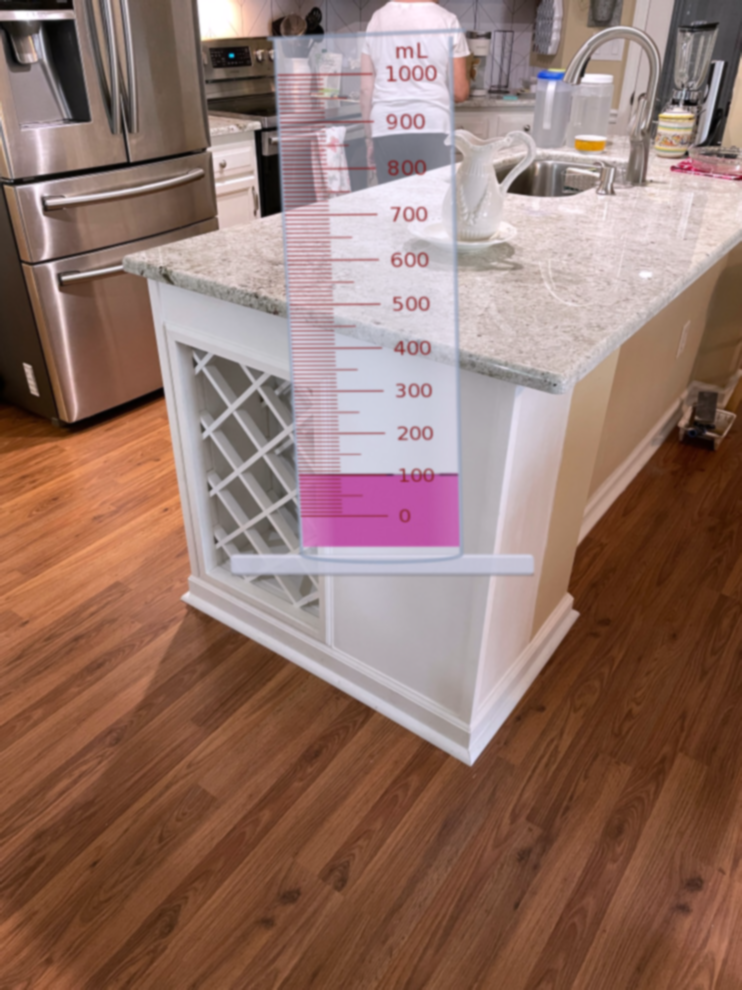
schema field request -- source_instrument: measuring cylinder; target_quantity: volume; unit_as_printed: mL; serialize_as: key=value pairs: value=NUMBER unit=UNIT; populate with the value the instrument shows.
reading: value=100 unit=mL
